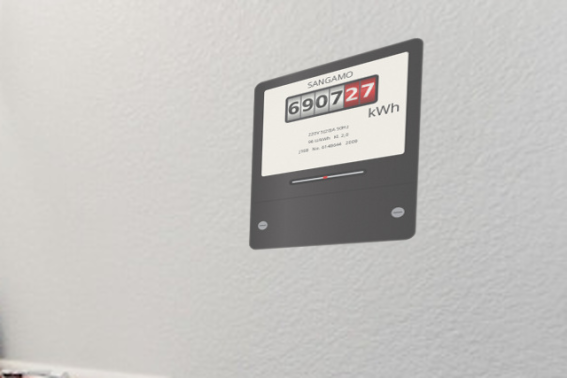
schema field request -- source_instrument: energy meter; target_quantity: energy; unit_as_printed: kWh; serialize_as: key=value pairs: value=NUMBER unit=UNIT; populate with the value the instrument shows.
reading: value=6907.27 unit=kWh
